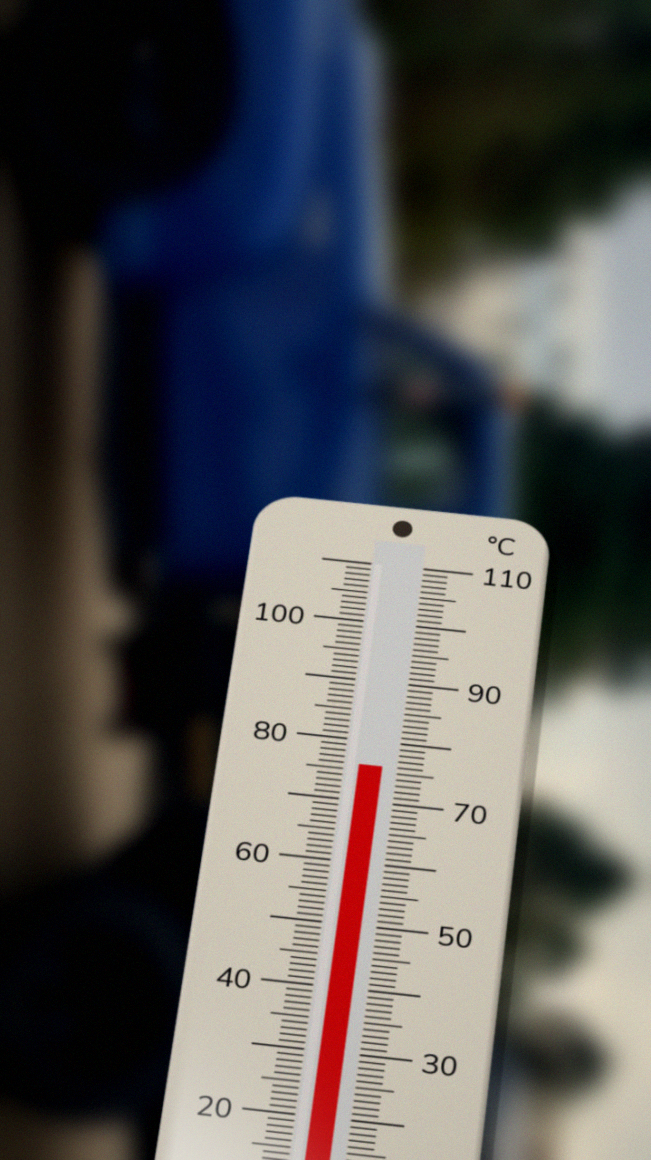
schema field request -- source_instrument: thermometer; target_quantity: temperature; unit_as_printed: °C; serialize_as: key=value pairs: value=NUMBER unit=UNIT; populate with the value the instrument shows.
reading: value=76 unit=°C
